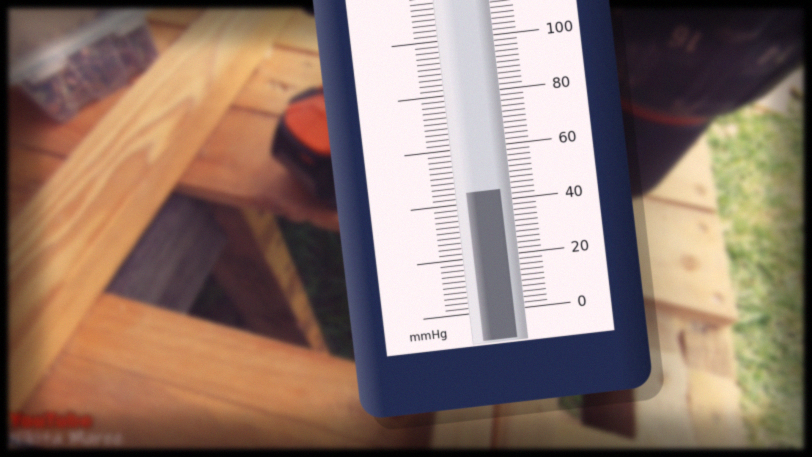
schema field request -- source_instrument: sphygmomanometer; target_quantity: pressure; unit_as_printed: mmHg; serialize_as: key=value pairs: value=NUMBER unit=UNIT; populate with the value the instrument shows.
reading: value=44 unit=mmHg
